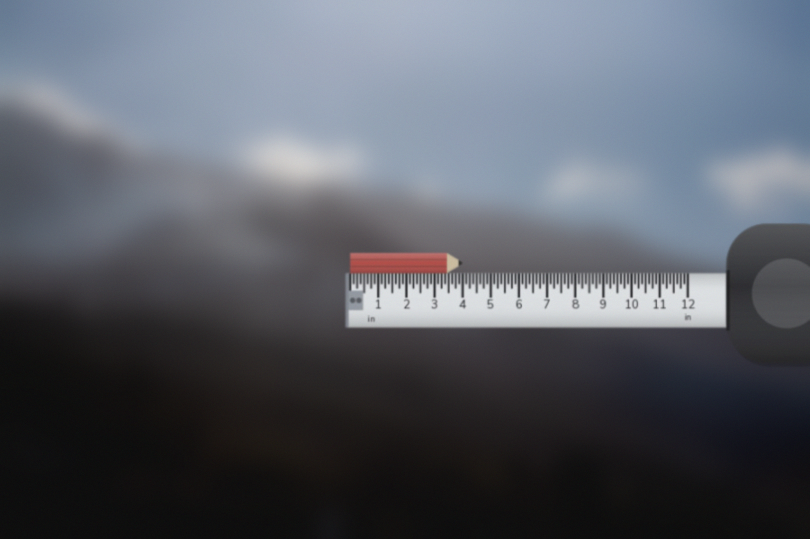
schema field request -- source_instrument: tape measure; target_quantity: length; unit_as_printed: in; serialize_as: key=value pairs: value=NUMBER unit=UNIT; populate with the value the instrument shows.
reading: value=4 unit=in
